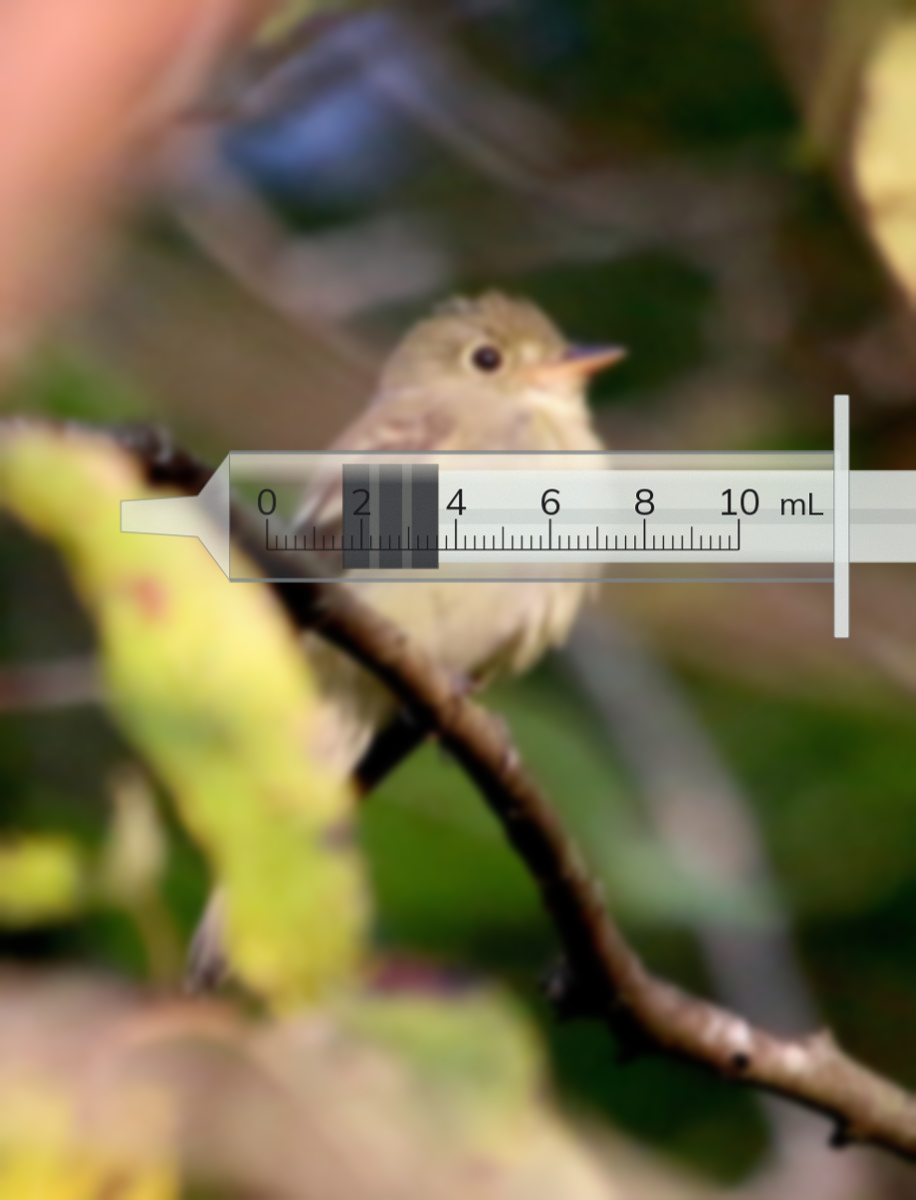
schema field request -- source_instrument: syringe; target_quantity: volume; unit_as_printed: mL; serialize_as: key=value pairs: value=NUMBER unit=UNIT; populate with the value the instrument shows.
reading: value=1.6 unit=mL
